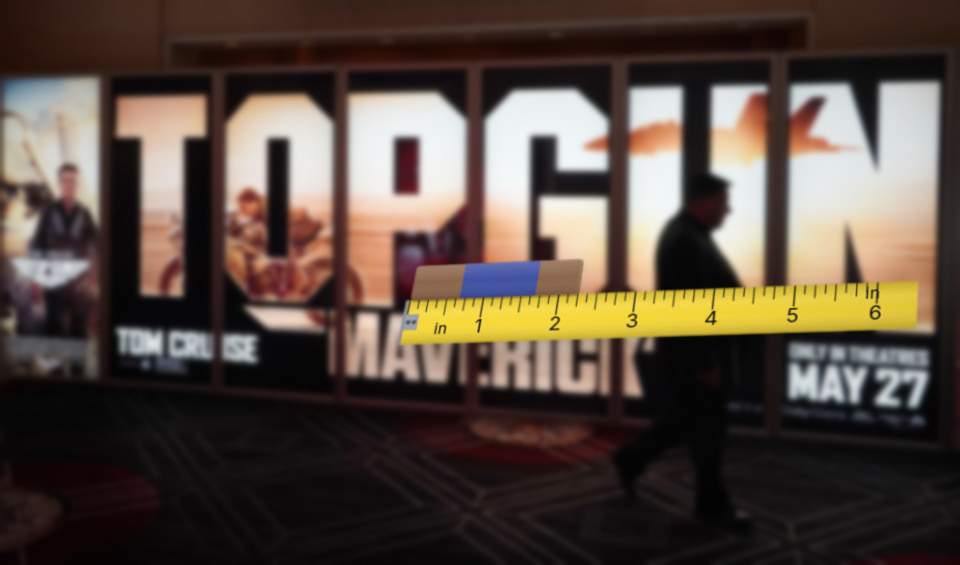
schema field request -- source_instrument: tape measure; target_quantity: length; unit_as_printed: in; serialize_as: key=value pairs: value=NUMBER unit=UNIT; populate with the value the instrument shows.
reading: value=2.25 unit=in
